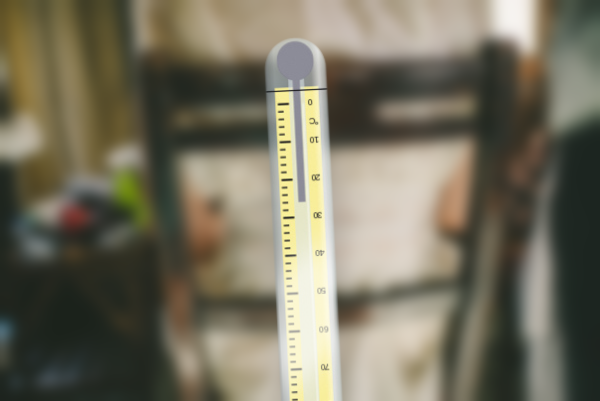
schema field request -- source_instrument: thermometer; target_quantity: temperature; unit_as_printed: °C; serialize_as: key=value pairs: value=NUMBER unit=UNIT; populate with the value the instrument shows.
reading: value=26 unit=°C
